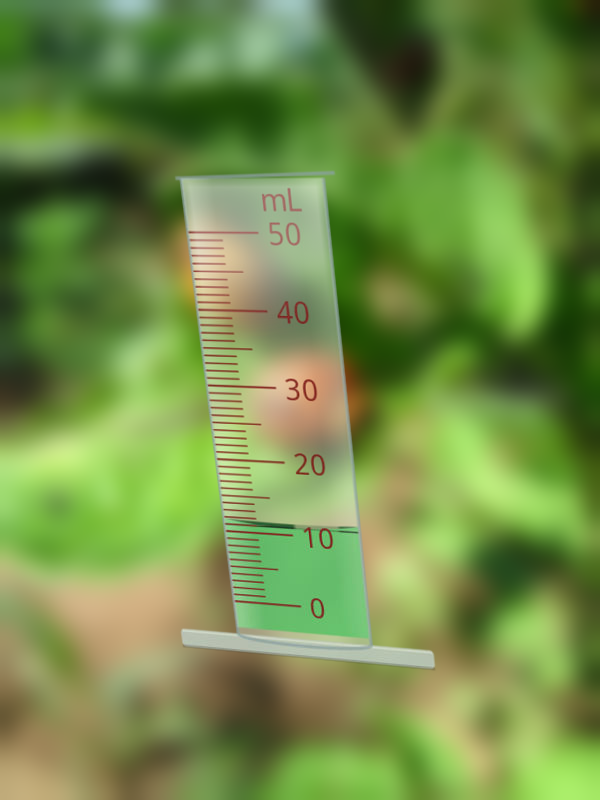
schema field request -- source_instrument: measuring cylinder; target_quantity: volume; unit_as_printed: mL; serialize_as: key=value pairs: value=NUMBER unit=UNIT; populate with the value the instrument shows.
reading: value=11 unit=mL
